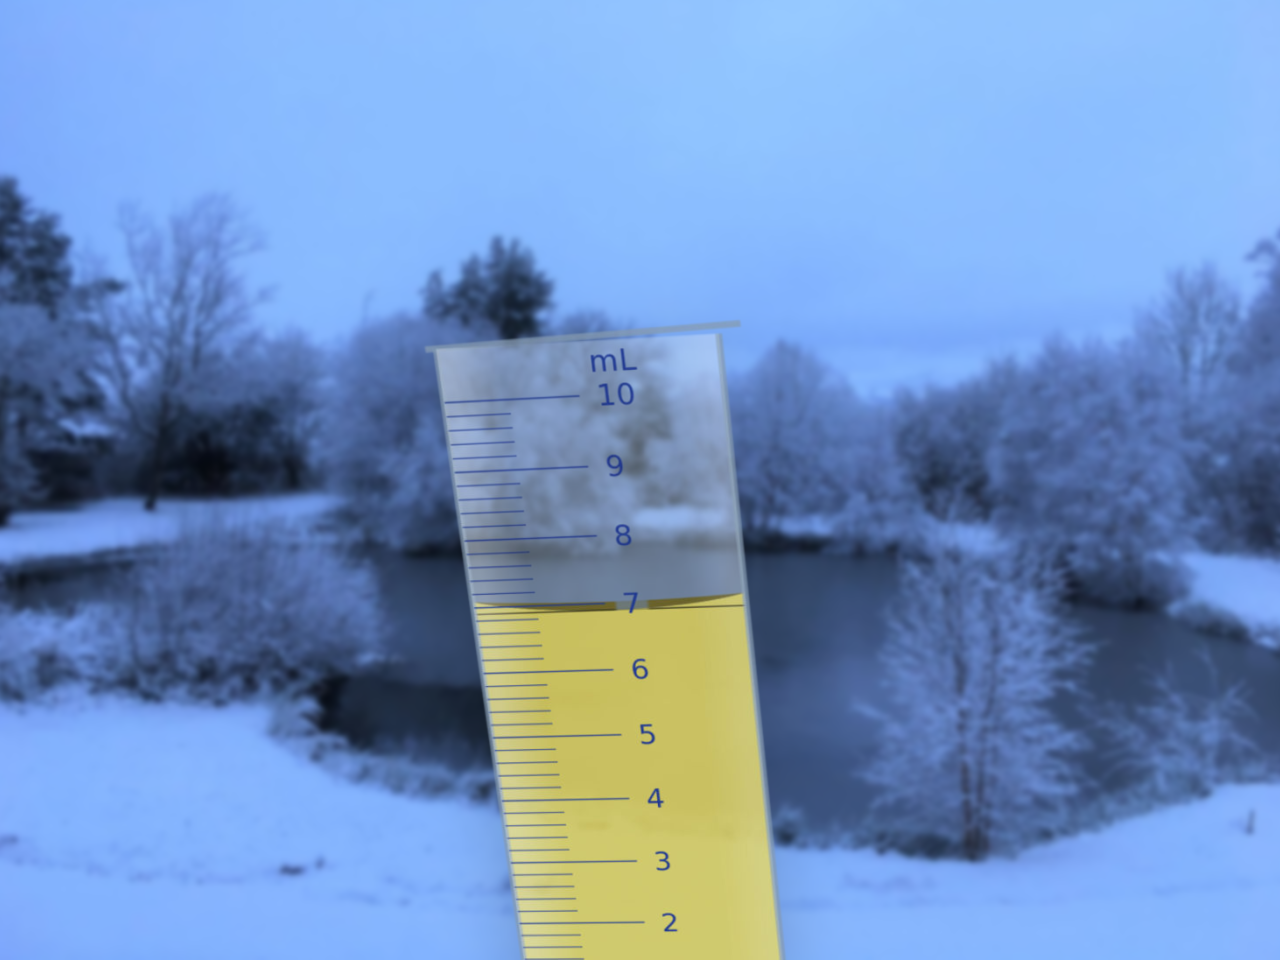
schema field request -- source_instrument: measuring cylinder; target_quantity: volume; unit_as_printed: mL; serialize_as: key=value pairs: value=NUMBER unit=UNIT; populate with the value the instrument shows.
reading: value=6.9 unit=mL
